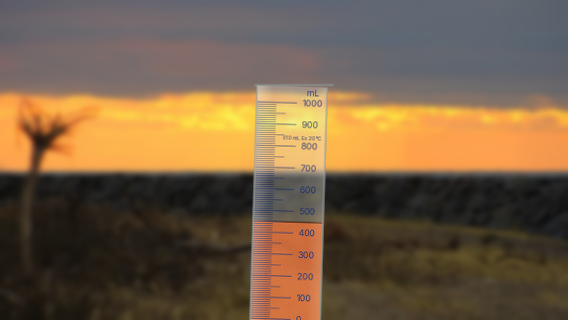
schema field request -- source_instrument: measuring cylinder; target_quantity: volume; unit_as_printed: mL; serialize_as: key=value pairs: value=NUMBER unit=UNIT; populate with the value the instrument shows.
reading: value=450 unit=mL
